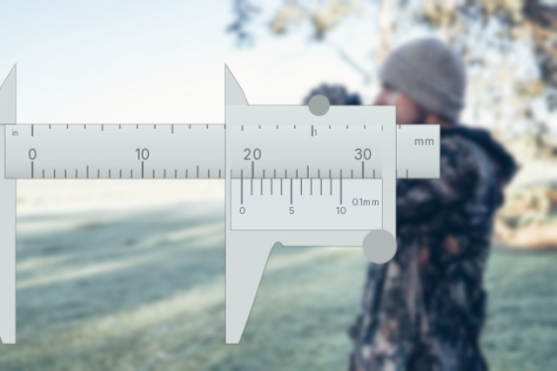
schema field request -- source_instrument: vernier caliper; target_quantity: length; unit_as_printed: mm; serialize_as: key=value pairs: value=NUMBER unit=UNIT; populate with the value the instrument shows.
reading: value=19.0 unit=mm
